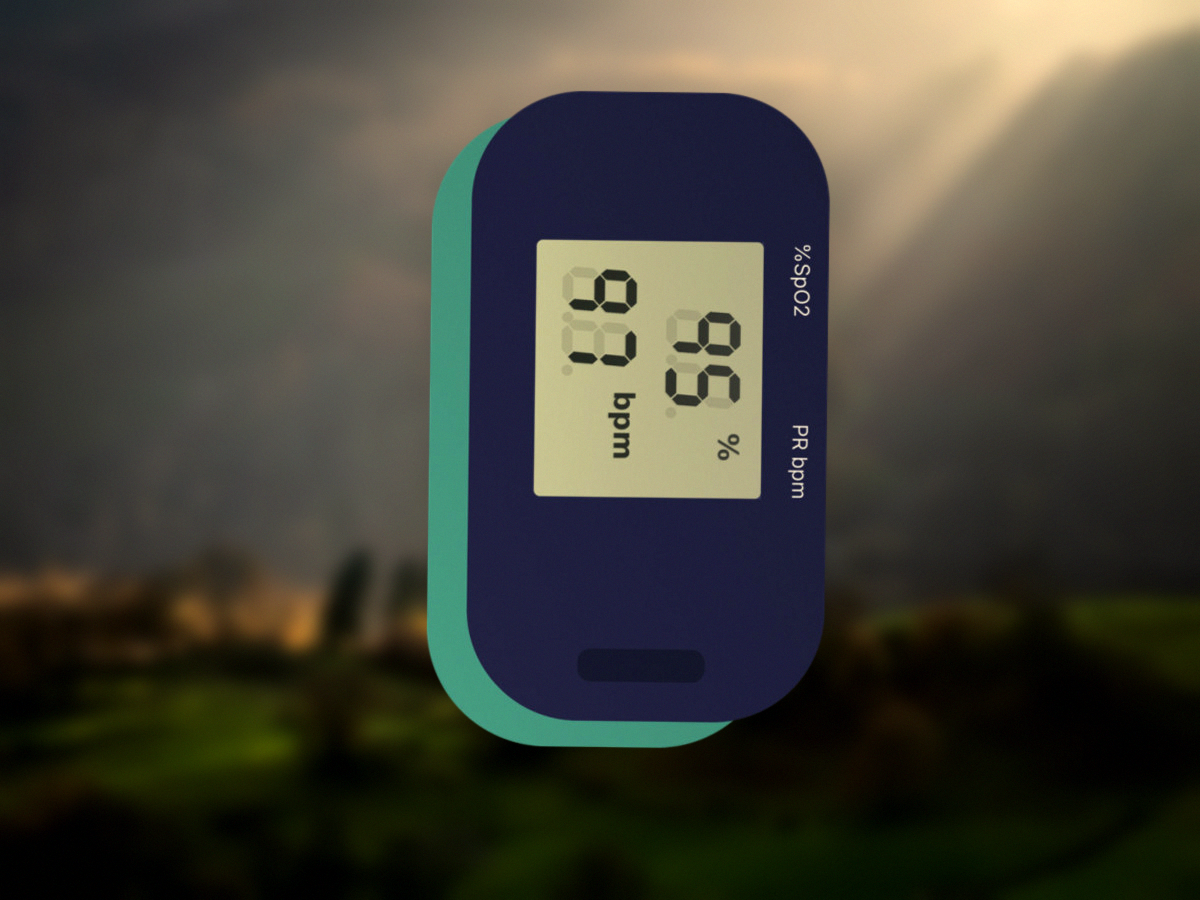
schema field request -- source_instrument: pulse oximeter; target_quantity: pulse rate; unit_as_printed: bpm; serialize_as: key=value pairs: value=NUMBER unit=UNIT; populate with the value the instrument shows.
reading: value=97 unit=bpm
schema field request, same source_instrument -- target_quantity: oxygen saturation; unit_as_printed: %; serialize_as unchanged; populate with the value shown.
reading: value=95 unit=%
